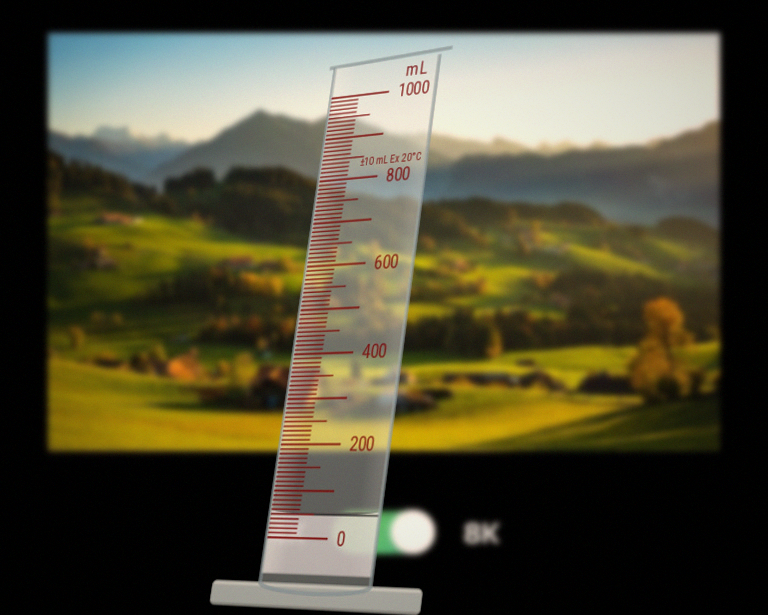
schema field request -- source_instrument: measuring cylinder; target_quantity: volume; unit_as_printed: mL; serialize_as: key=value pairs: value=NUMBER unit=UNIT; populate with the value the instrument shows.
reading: value=50 unit=mL
